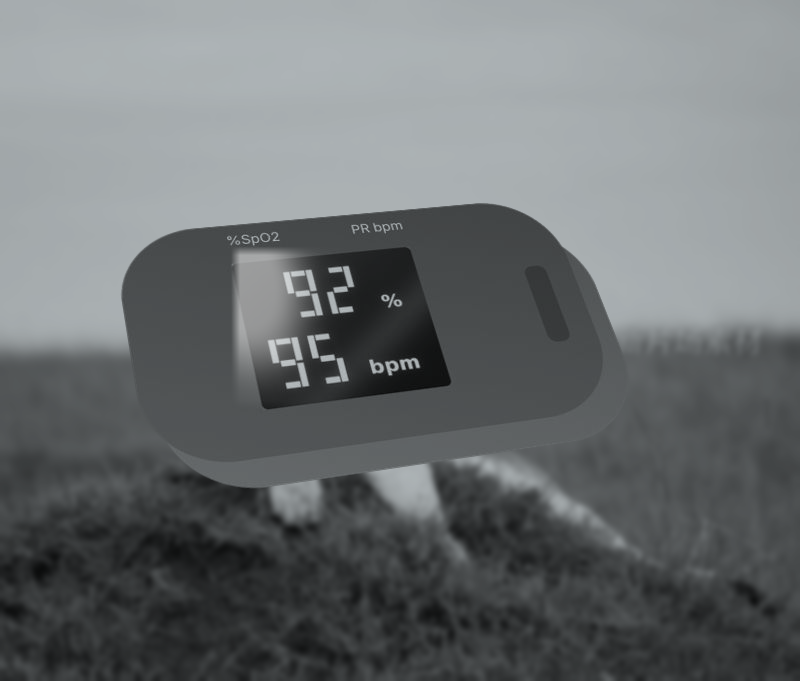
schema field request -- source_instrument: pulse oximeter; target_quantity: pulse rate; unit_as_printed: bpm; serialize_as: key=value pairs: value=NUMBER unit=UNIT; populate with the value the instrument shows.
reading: value=95 unit=bpm
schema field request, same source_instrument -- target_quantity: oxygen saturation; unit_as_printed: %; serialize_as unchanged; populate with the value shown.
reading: value=92 unit=%
